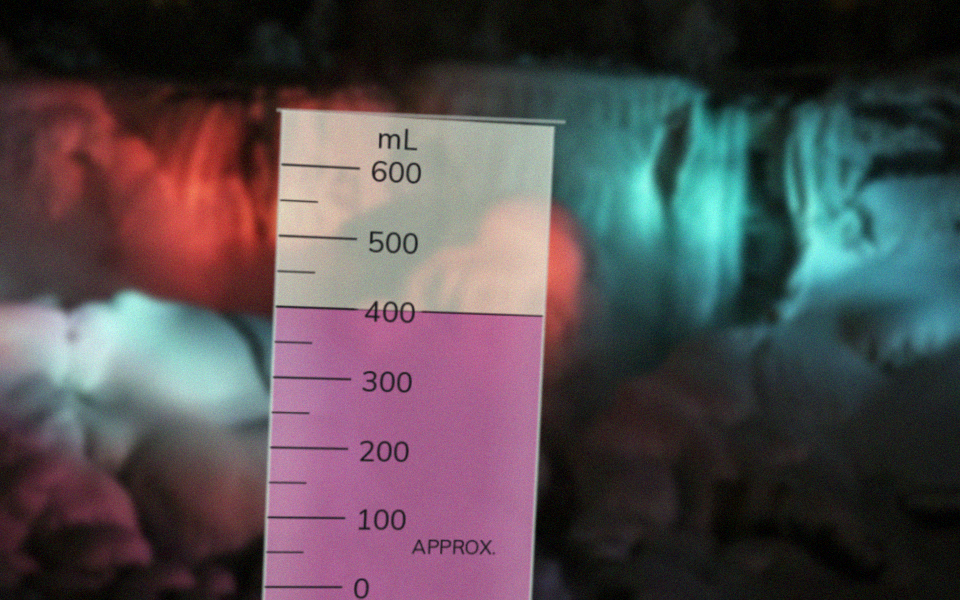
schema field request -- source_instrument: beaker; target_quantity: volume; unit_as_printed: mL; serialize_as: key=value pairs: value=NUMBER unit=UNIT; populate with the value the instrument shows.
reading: value=400 unit=mL
